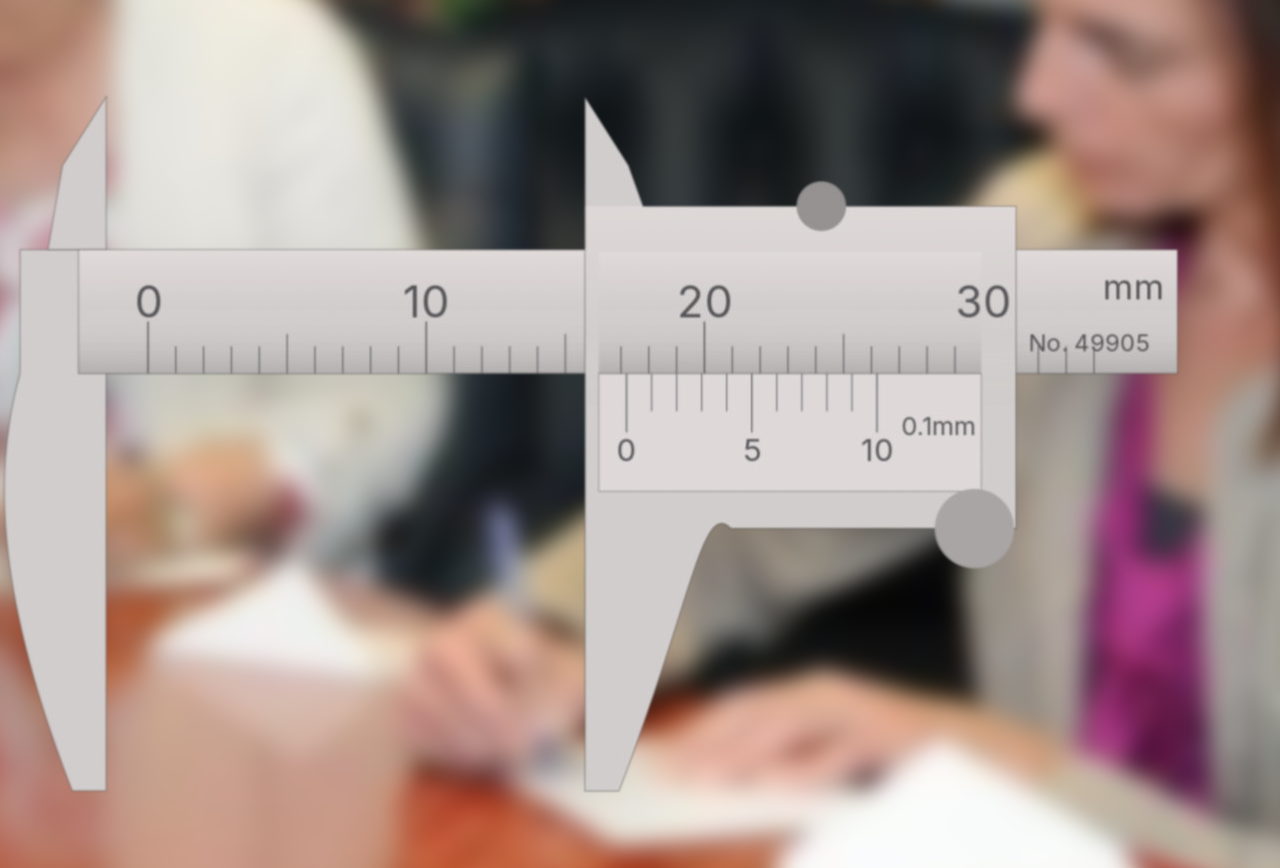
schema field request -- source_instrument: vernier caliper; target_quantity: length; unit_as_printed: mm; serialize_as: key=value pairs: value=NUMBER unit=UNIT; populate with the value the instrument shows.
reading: value=17.2 unit=mm
